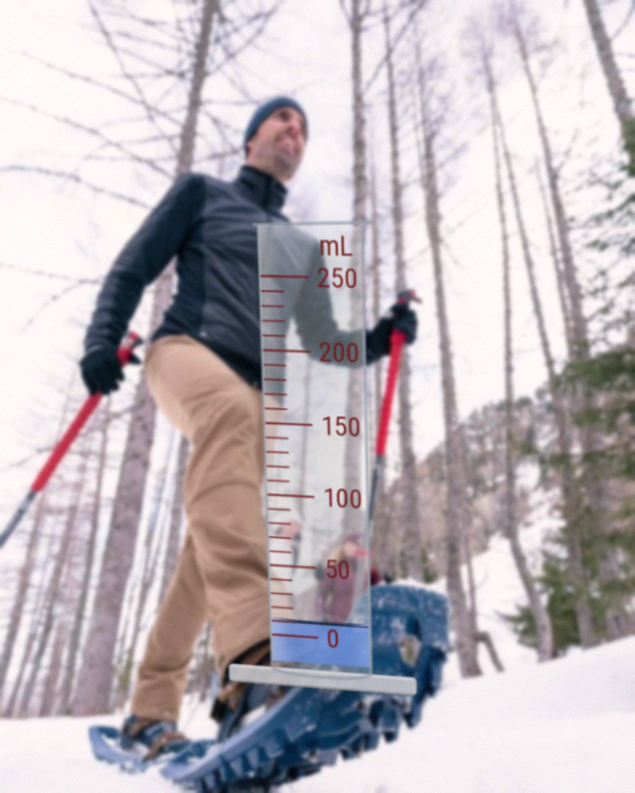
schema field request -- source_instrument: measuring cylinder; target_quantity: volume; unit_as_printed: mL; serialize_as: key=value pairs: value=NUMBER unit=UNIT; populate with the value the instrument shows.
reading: value=10 unit=mL
